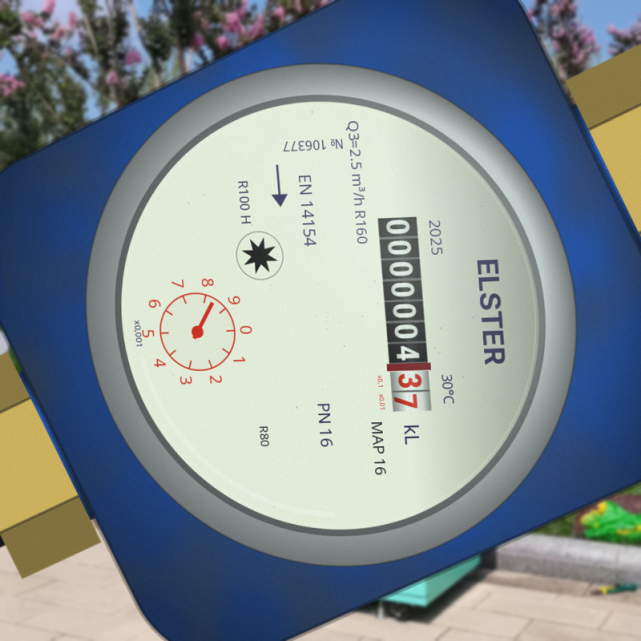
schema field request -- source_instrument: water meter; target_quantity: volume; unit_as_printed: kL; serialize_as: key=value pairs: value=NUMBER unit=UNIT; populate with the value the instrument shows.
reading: value=4.368 unit=kL
